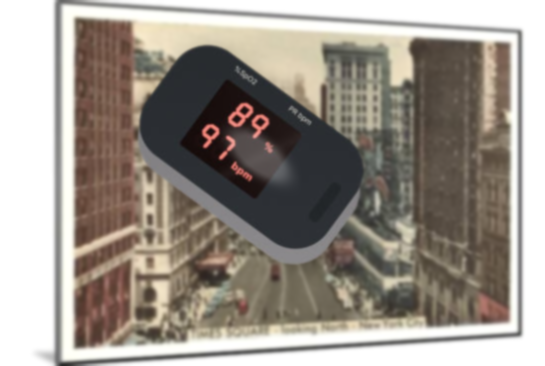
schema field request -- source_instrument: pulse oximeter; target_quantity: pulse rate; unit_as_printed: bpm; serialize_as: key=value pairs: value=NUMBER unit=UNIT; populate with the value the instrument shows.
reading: value=97 unit=bpm
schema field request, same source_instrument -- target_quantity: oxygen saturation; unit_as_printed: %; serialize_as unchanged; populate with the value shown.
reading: value=89 unit=%
